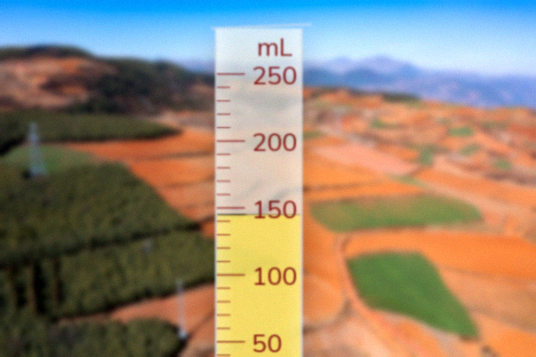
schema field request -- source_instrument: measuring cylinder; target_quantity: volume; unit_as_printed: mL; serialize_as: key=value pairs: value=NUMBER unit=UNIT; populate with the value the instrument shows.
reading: value=145 unit=mL
